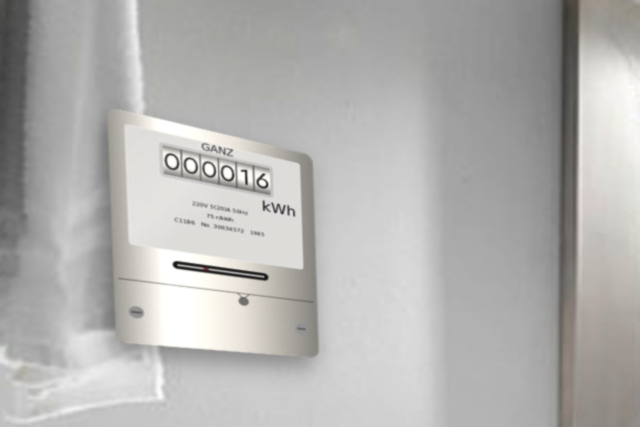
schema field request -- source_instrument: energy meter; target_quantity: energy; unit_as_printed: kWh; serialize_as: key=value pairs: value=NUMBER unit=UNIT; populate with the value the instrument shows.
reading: value=16 unit=kWh
